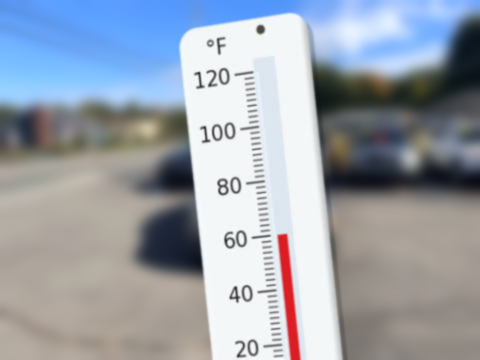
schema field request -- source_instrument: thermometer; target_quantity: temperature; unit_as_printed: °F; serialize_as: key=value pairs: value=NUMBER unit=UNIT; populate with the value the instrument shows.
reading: value=60 unit=°F
